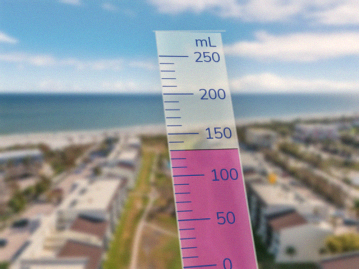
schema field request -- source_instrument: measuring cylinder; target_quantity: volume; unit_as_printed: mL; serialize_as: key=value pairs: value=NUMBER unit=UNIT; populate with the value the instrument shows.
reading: value=130 unit=mL
